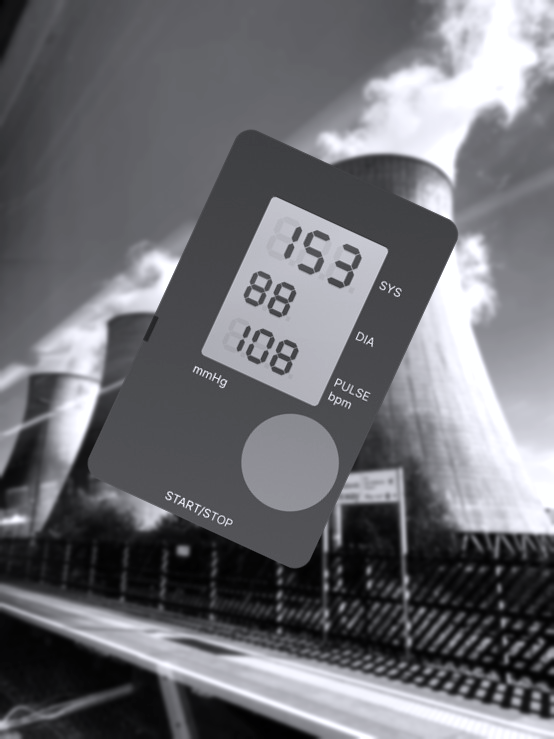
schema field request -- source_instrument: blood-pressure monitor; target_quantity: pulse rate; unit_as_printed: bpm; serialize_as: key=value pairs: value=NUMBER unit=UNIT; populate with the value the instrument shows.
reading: value=108 unit=bpm
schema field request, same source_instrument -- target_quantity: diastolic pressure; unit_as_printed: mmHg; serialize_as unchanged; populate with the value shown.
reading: value=88 unit=mmHg
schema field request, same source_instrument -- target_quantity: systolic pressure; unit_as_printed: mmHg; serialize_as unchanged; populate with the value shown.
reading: value=153 unit=mmHg
